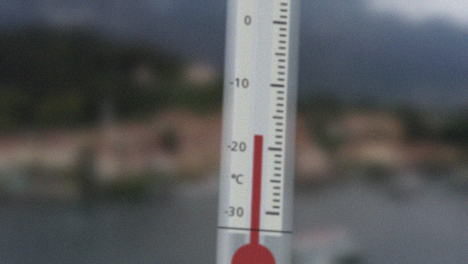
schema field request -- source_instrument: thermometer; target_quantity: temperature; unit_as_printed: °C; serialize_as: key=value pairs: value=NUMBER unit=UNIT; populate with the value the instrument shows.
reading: value=-18 unit=°C
